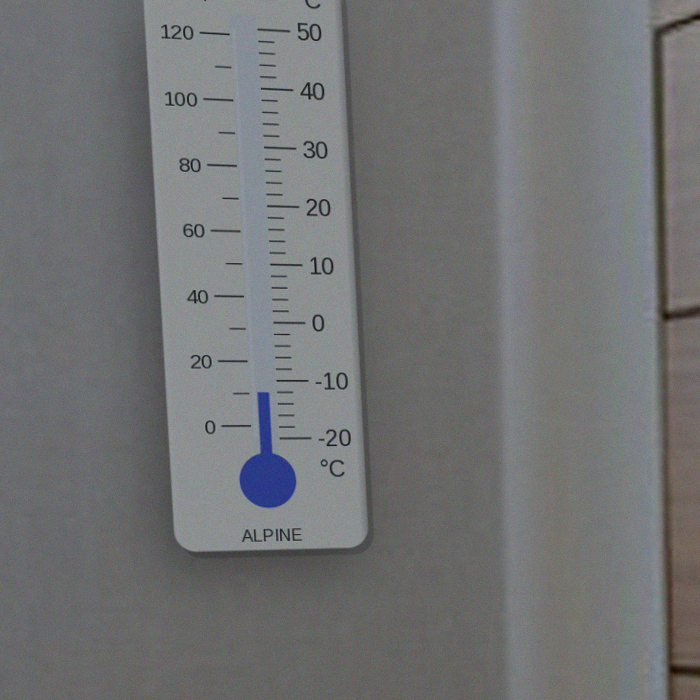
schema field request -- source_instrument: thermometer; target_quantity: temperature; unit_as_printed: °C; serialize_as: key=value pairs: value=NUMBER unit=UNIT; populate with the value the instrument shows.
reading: value=-12 unit=°C
